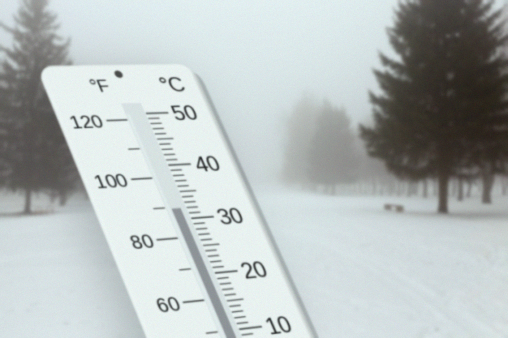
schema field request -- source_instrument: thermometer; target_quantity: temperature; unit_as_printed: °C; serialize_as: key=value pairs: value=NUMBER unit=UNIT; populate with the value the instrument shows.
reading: value=32 unit=°C
